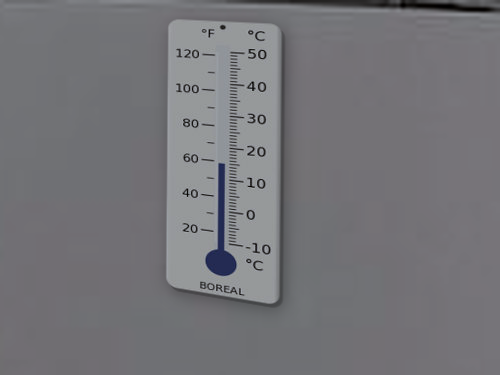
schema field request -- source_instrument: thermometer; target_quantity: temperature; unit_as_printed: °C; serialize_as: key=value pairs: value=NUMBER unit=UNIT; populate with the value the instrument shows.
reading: value=15 unit=°C
